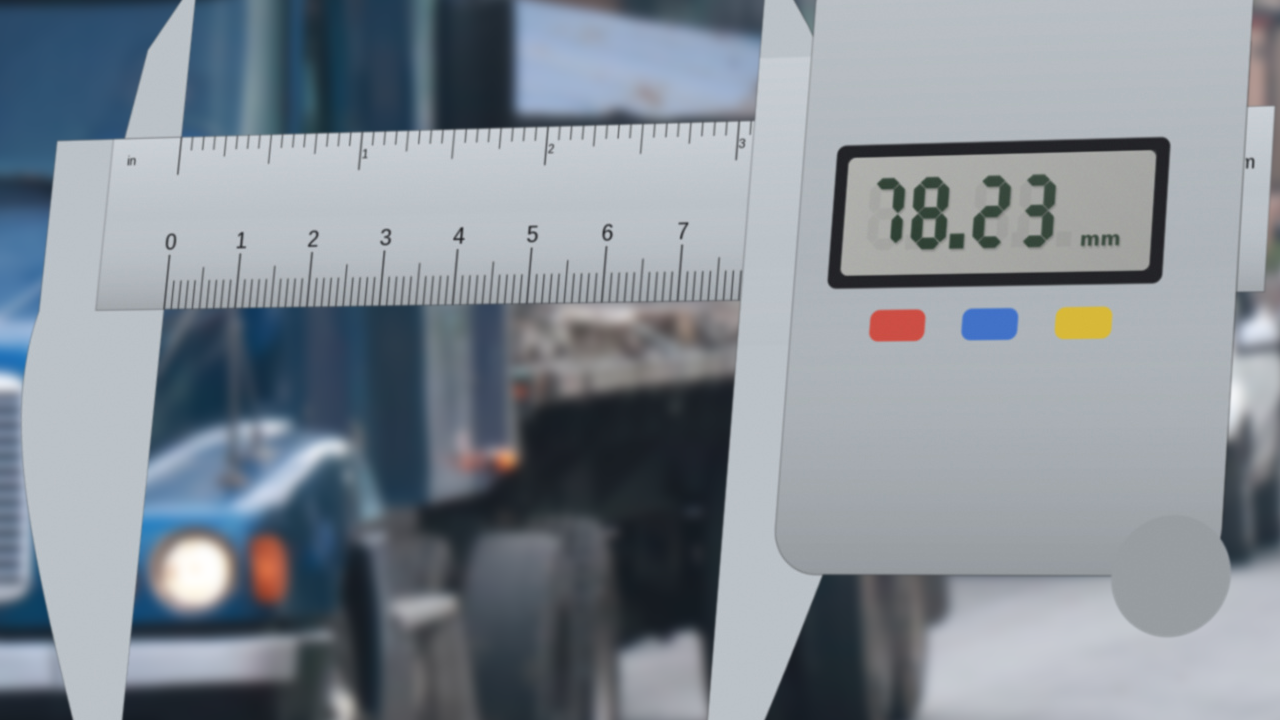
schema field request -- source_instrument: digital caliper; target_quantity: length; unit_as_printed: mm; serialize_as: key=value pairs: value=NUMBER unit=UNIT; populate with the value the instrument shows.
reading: value=78.23 unit=mm
